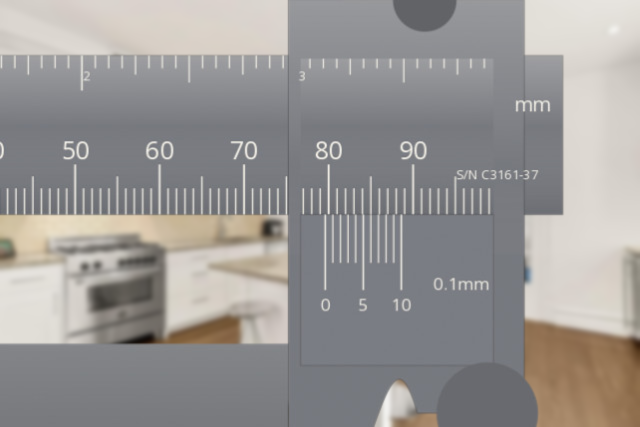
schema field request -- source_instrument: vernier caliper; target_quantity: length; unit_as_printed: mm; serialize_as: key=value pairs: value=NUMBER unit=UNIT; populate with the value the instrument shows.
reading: value=79.6 unit=mm
